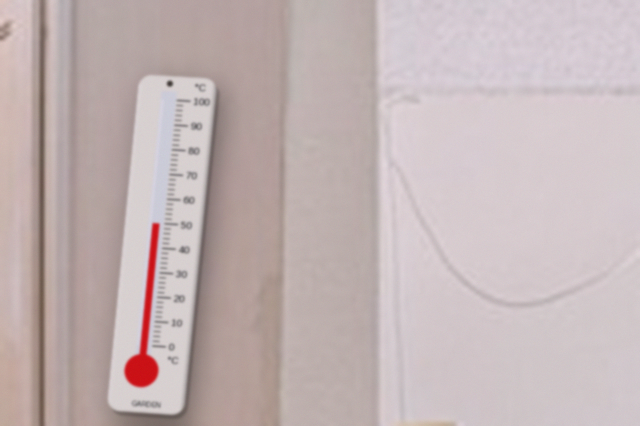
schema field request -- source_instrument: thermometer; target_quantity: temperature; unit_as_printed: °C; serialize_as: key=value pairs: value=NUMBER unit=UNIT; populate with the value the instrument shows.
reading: value=50 unit=°C
